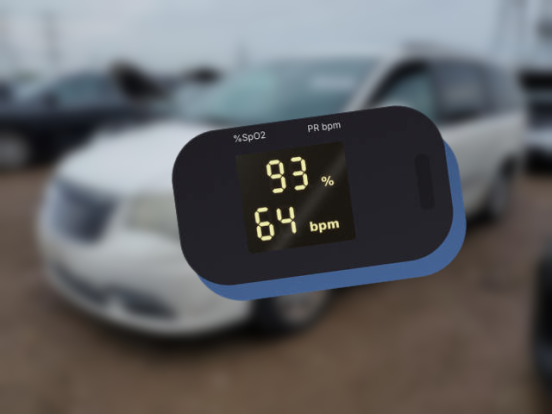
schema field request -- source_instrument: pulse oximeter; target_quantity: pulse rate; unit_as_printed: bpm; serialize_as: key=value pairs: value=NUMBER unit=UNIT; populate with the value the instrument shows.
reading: value=64 unit=bpm
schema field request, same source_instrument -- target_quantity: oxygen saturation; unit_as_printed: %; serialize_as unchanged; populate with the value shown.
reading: value=93 unit=%
